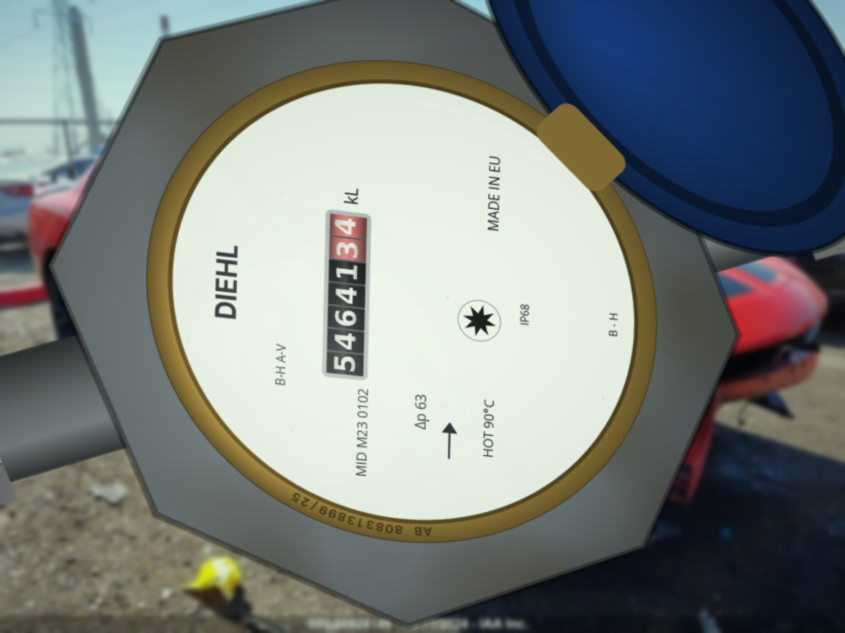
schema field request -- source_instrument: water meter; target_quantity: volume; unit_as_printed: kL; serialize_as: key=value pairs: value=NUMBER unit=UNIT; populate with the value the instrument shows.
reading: value=54641.34 unit=kL
